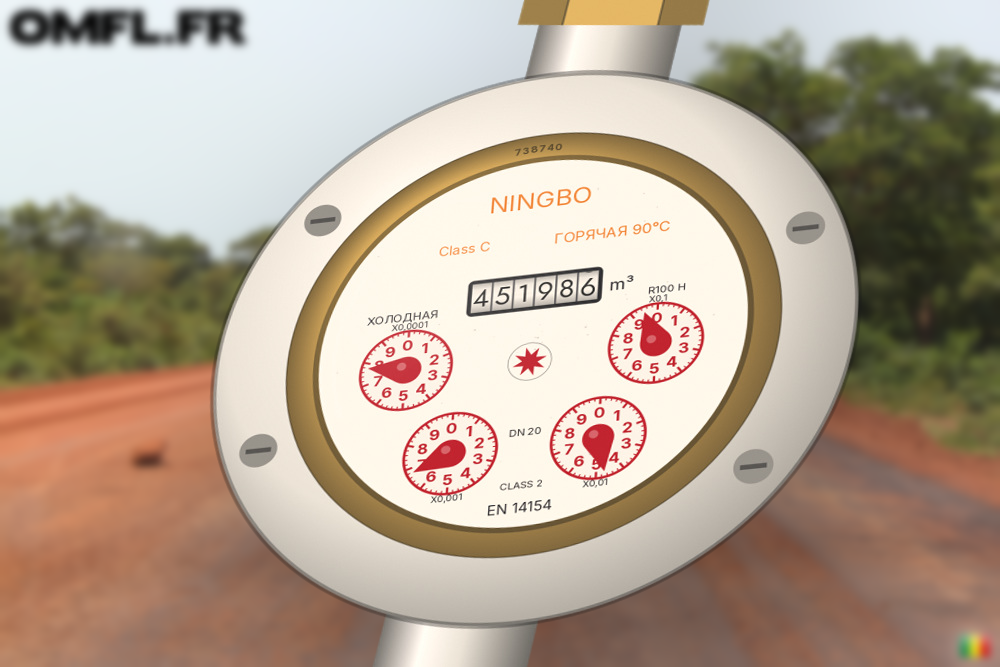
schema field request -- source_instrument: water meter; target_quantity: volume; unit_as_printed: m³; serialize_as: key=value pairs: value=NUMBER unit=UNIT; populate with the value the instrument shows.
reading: value=451985.9467 unit=m³
